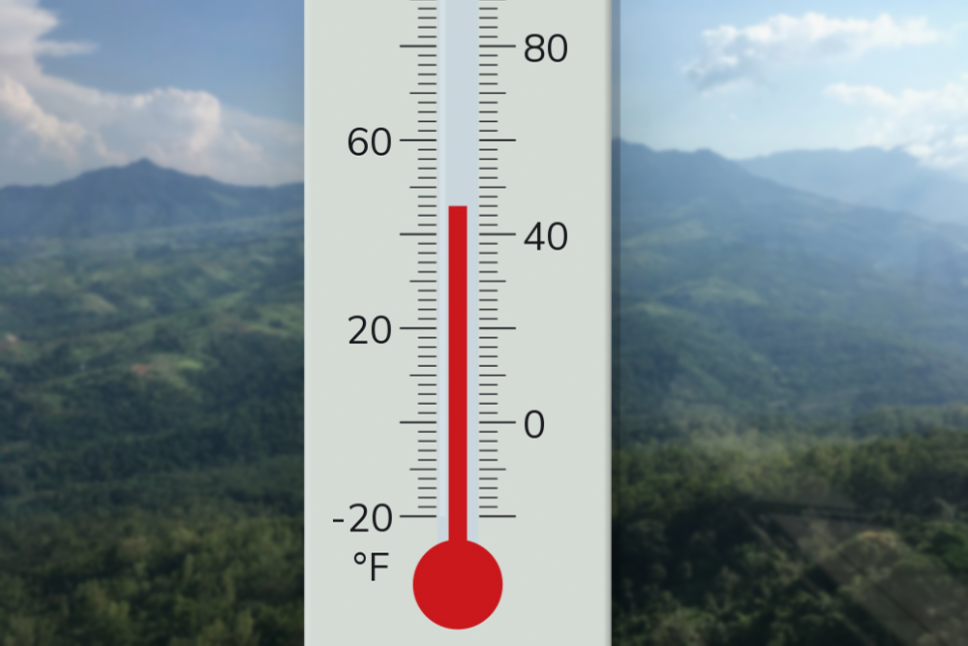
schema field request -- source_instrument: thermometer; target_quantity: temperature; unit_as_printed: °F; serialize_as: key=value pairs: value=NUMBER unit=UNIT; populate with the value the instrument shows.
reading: value=46 unit=°F
